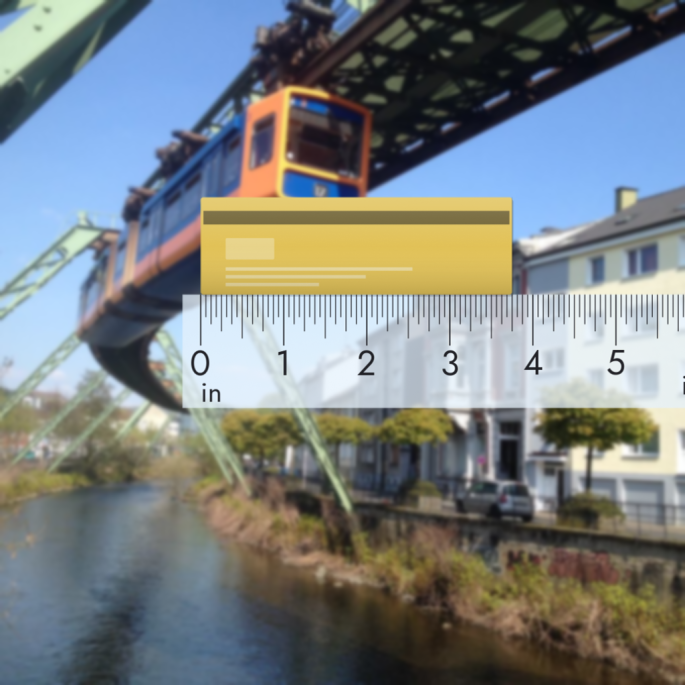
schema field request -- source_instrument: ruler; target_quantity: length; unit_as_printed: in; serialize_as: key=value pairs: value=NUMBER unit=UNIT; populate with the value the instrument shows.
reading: value=3.75 unit=in
